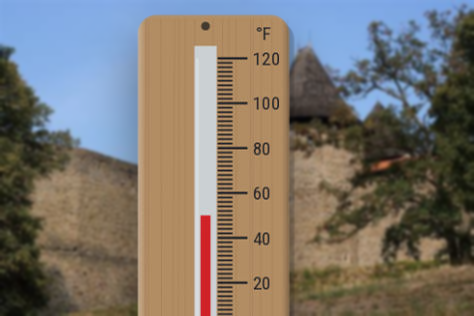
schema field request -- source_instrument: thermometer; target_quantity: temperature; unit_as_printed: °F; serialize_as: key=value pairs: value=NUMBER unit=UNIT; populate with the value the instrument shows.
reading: value=50 unit=°F
